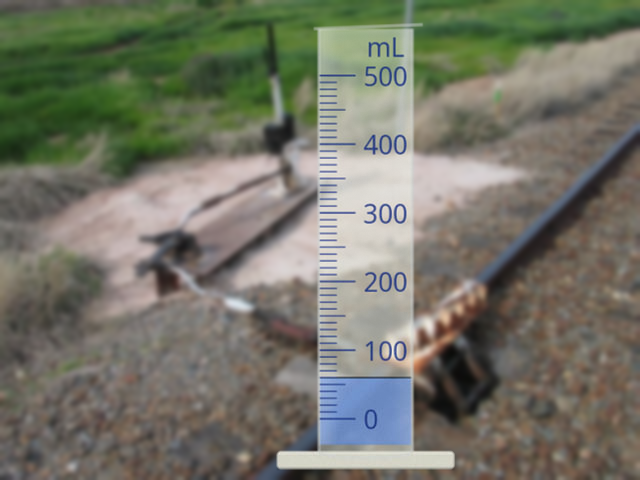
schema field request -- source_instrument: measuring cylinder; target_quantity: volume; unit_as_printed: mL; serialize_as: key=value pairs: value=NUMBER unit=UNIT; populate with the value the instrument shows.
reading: value=60 unit=mL
